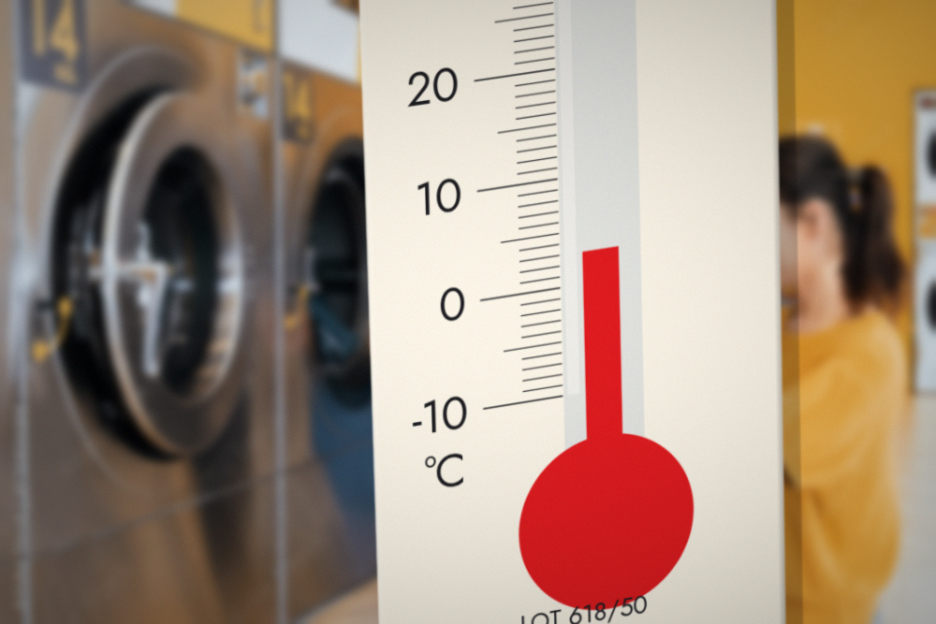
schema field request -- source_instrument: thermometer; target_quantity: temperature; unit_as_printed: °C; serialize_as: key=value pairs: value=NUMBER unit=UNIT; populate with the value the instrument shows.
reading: value=3 unit=°C
